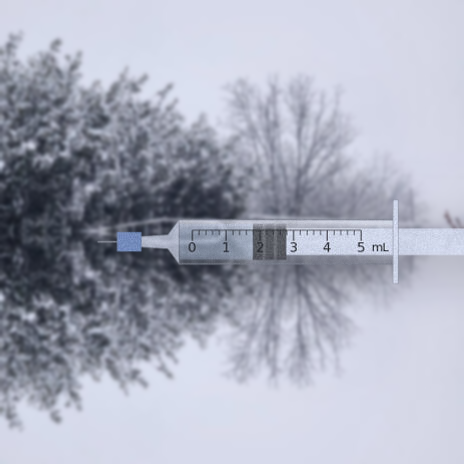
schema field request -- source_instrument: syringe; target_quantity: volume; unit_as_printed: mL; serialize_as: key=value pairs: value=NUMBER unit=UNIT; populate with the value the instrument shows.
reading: value=1.8 unit=mL
